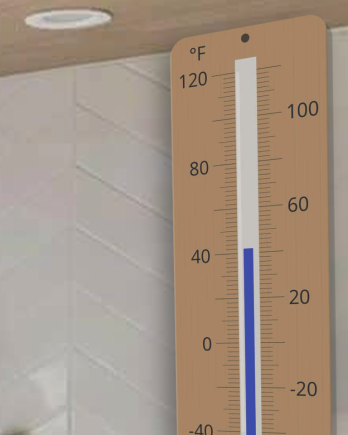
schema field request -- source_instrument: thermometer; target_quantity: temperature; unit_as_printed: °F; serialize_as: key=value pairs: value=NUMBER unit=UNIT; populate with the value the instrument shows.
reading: value=42 unit=°F
